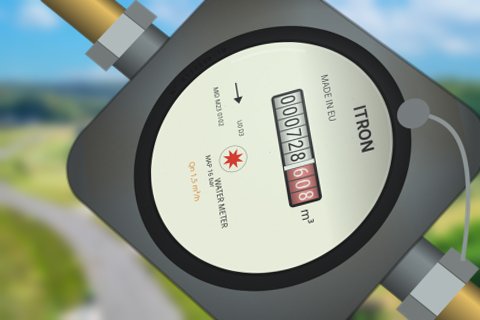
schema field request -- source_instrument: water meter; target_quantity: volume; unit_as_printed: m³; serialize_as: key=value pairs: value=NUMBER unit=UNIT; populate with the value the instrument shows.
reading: value=728.608 unit=m³
